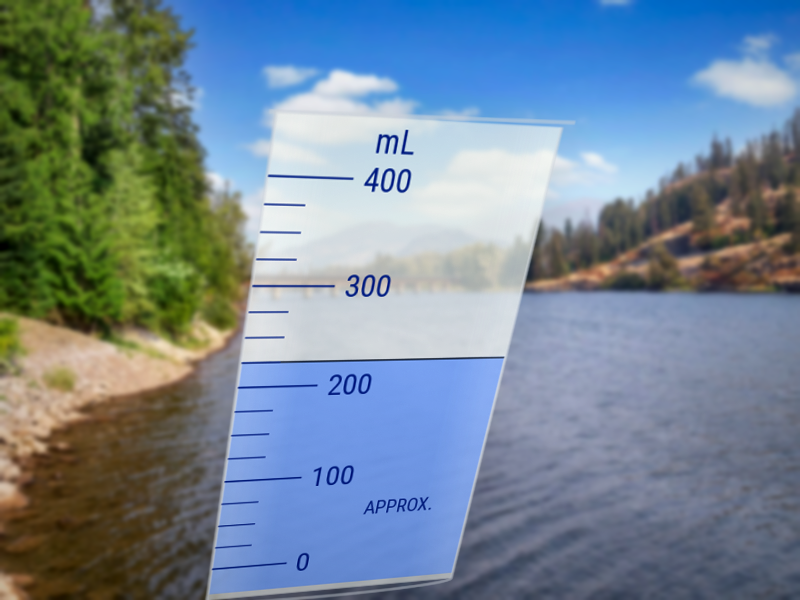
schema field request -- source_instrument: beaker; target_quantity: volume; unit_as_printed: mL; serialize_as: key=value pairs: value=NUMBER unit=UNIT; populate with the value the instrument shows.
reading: value=225 unit=mL
